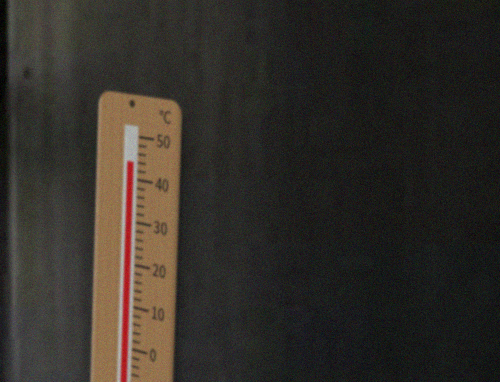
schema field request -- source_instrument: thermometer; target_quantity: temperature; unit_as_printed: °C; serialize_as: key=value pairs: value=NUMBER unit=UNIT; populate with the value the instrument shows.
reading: value=44 unit=°C
